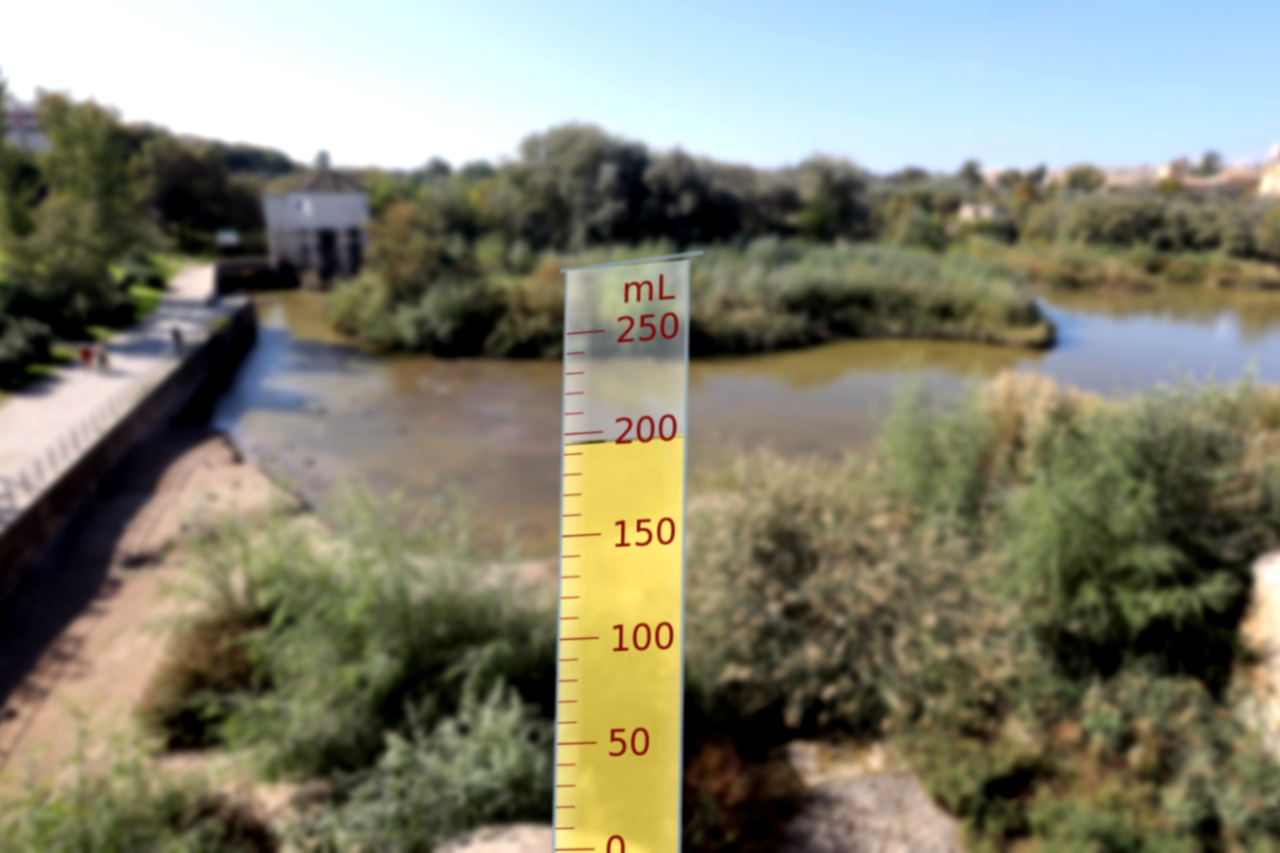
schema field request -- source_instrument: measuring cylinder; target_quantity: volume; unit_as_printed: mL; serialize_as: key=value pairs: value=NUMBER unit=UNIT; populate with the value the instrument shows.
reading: value=195 unit=mL
